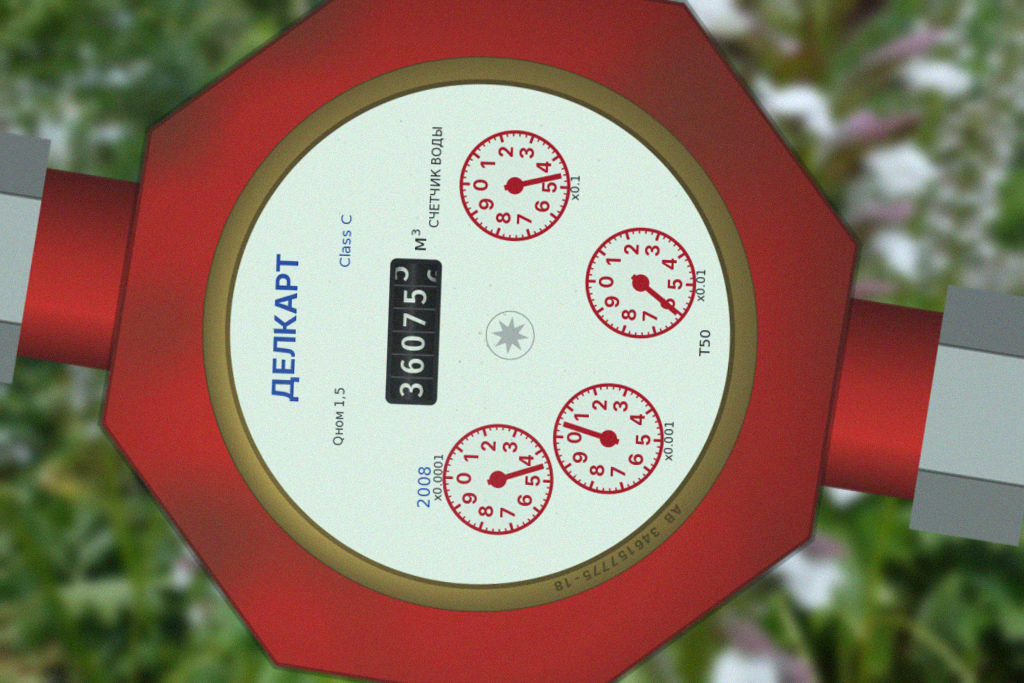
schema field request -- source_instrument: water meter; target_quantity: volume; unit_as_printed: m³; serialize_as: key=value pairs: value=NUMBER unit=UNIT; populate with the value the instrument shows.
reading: value=360755.4604 unit=m³
